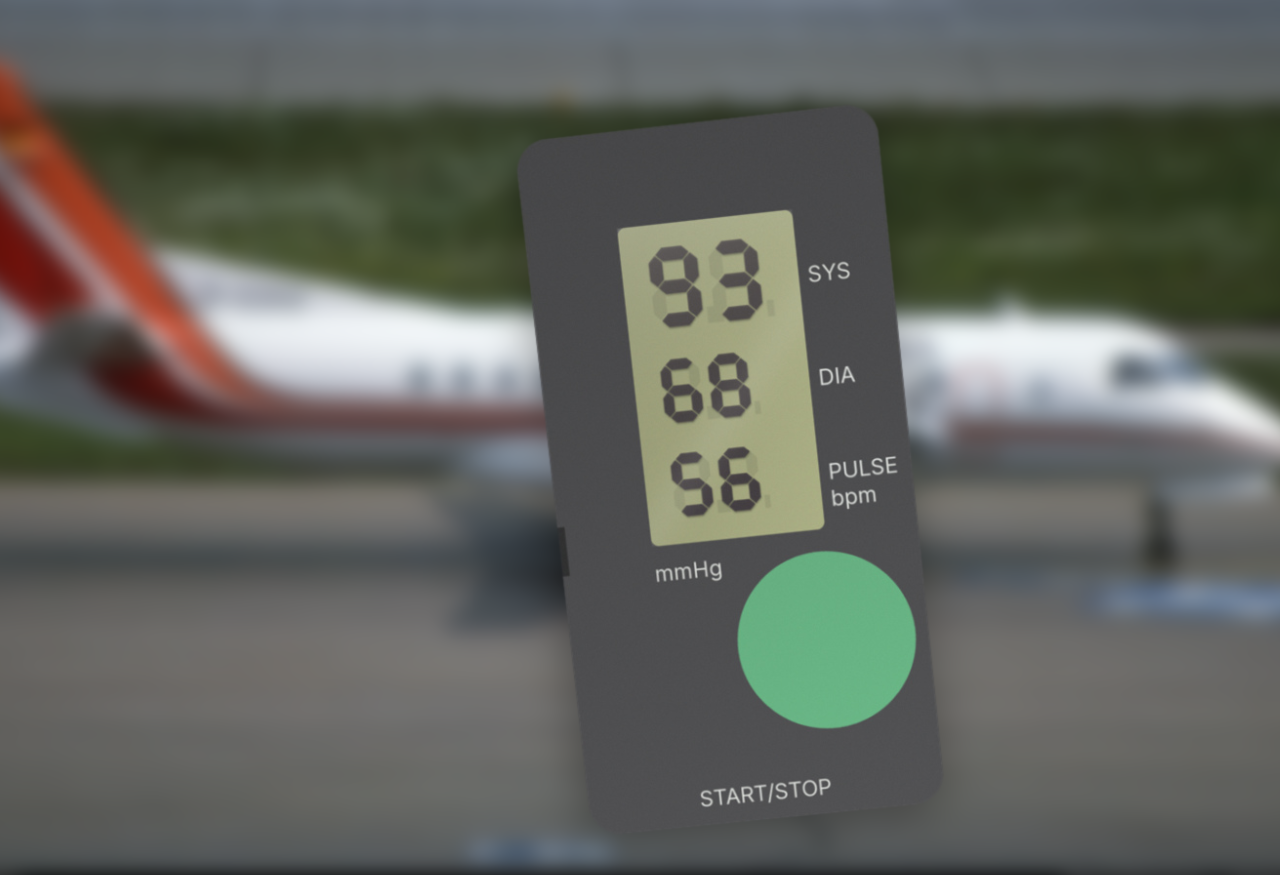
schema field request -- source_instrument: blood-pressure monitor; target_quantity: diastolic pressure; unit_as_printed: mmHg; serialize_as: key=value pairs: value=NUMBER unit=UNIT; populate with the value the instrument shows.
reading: value=68 unit=mmHg
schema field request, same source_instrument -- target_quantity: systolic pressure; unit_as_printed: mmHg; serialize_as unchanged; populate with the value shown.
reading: value=93 unit=mmHg
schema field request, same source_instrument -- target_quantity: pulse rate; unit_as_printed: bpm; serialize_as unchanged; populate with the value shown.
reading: value=56 unit=bpm
